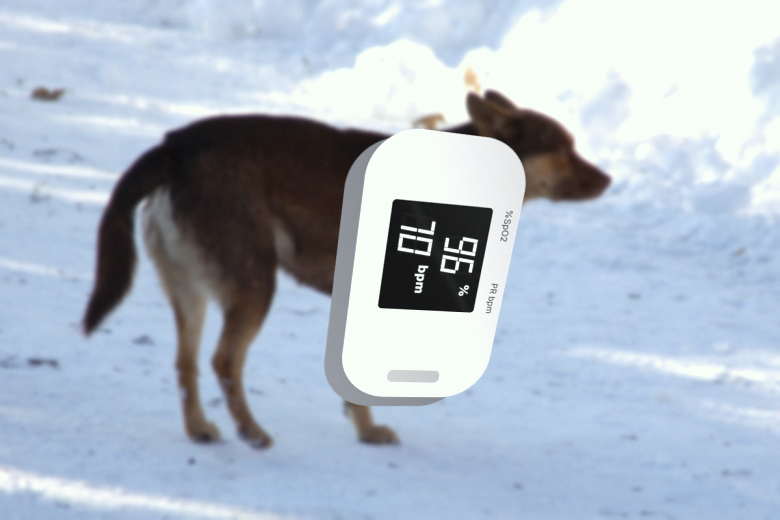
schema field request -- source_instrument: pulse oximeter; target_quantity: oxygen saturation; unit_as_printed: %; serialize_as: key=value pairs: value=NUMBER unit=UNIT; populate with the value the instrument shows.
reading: value=96 unit=%
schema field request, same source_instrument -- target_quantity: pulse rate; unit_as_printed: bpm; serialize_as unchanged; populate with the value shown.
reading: value=70 unit=bpm
